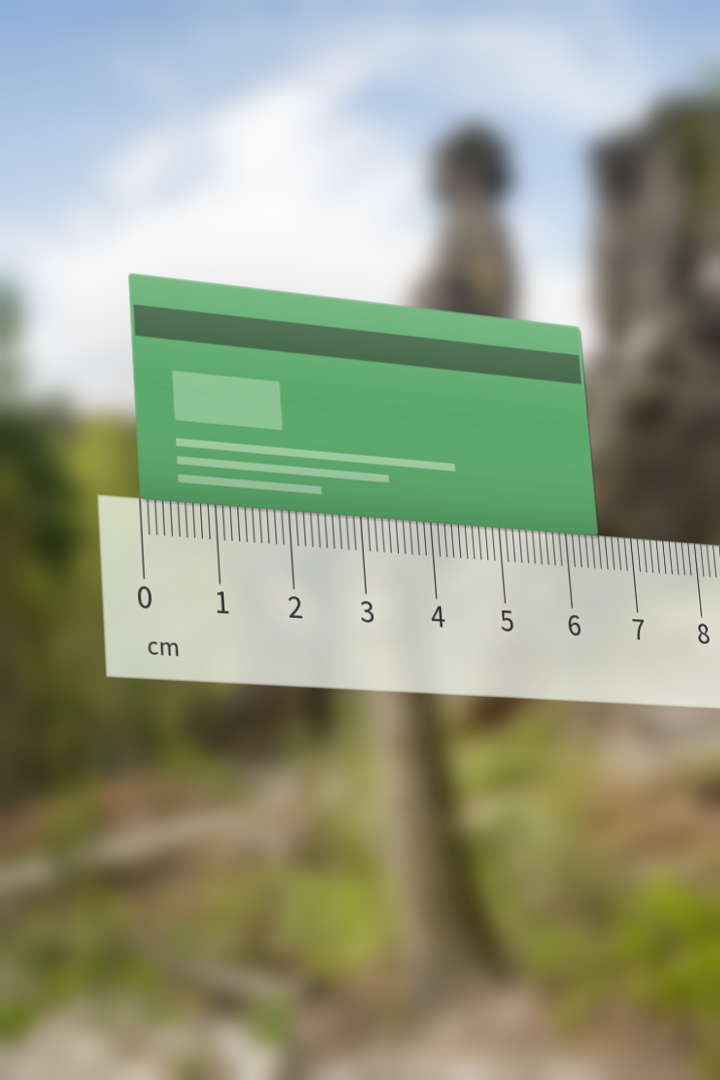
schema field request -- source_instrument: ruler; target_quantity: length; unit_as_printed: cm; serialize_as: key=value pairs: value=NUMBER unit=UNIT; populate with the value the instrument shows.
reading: value=6.5 unit=cm
